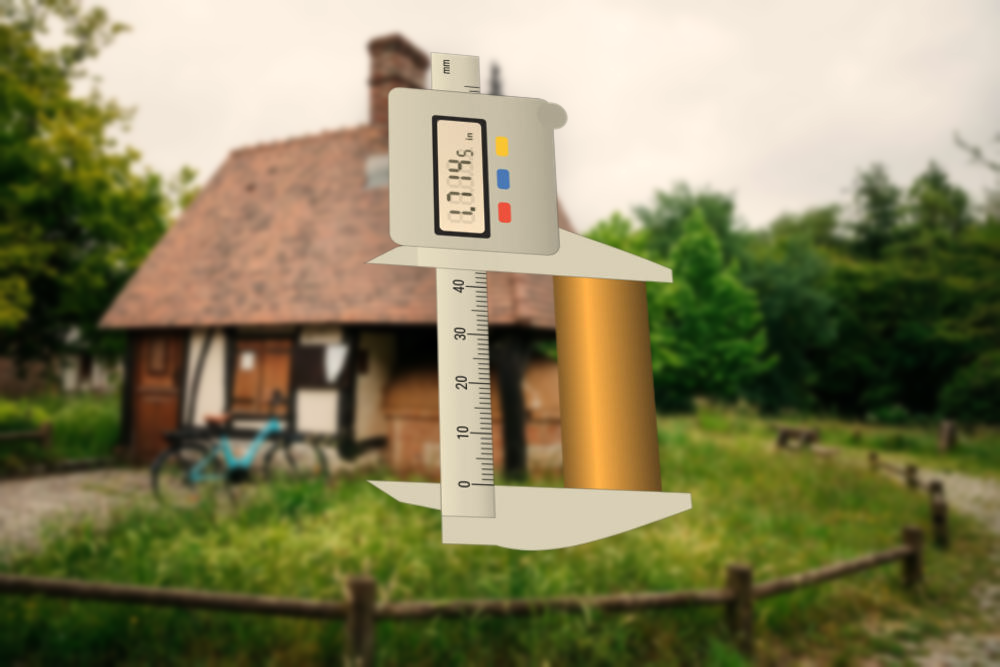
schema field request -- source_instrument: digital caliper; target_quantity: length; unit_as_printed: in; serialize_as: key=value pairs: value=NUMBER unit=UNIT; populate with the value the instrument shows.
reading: value=1.7145 unit=in
